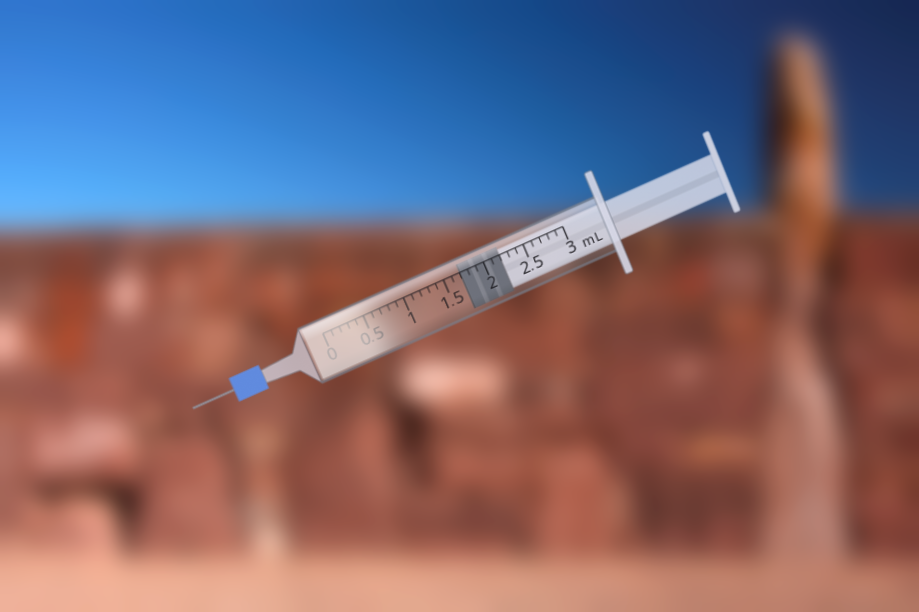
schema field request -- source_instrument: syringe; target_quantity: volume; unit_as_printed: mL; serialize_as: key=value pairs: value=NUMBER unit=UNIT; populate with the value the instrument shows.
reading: value=1.7 unit=mL
